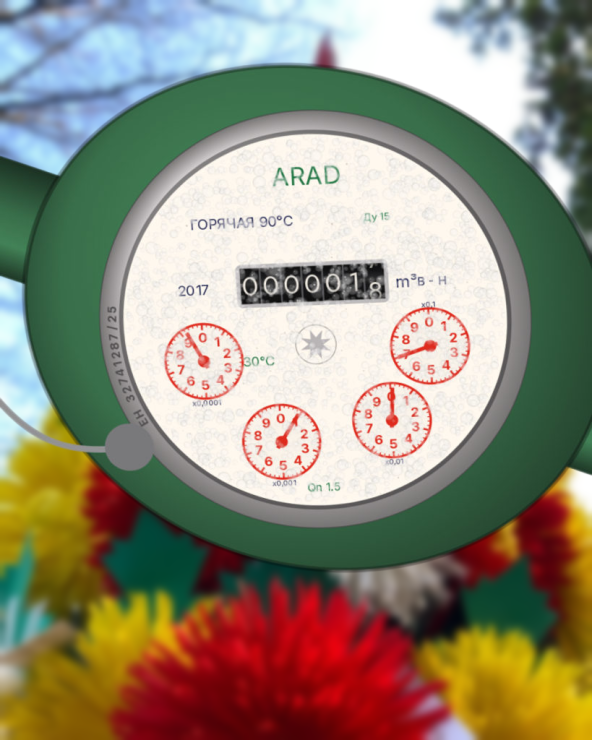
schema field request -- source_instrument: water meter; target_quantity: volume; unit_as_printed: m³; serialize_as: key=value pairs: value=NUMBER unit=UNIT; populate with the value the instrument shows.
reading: value=17.7009 unit=m³
